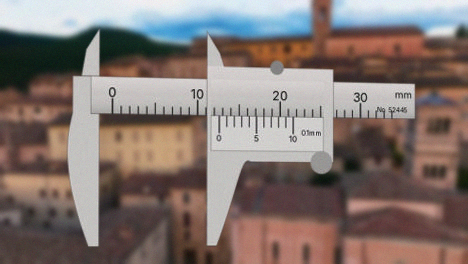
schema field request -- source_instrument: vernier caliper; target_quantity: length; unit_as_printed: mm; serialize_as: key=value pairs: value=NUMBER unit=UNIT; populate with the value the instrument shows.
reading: value=12.6 unit=mm
